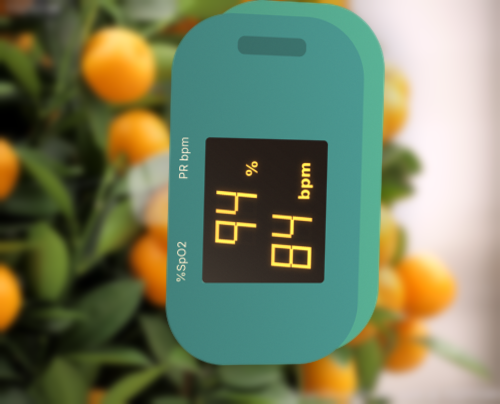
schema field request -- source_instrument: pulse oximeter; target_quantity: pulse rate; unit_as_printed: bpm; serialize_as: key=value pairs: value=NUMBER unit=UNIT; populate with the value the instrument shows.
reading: value=84 unit=bpm
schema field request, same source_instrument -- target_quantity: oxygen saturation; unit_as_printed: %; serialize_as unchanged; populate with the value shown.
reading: value=94 unit=%
